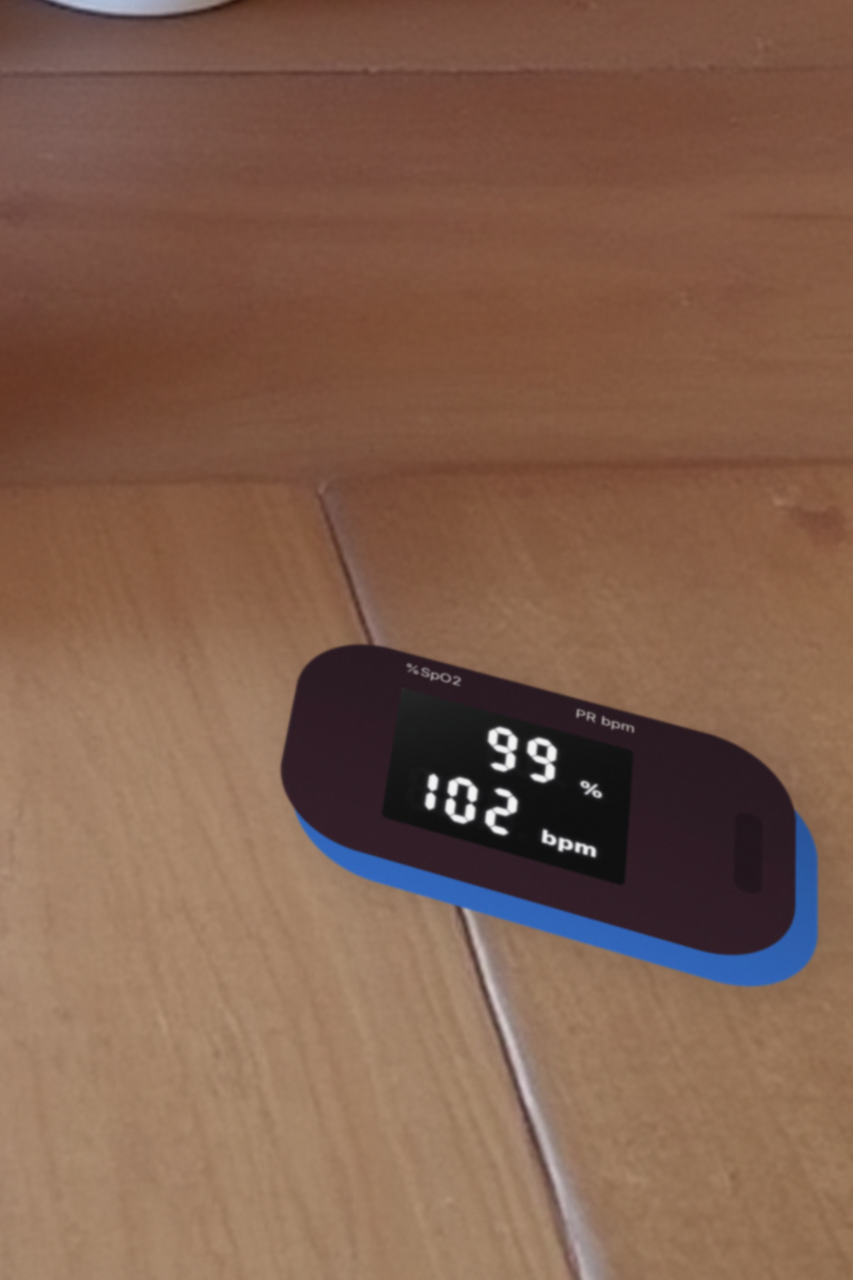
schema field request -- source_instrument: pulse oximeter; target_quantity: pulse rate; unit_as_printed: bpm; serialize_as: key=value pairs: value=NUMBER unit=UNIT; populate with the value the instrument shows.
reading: value=102 unit=bpm
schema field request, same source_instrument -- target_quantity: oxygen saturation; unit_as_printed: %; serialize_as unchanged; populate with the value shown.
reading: value=99 unit=%
